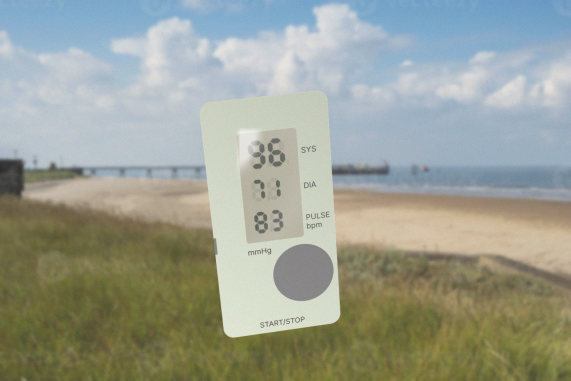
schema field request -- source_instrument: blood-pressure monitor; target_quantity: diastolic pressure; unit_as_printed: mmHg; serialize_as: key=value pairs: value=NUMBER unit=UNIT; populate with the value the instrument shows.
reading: value=71 unit=mmHg
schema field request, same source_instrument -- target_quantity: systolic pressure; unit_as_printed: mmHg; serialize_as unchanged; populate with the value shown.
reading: value=96 unit=mmHg
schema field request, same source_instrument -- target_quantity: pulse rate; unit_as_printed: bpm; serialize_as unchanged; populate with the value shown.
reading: value=83 unit=bpm
